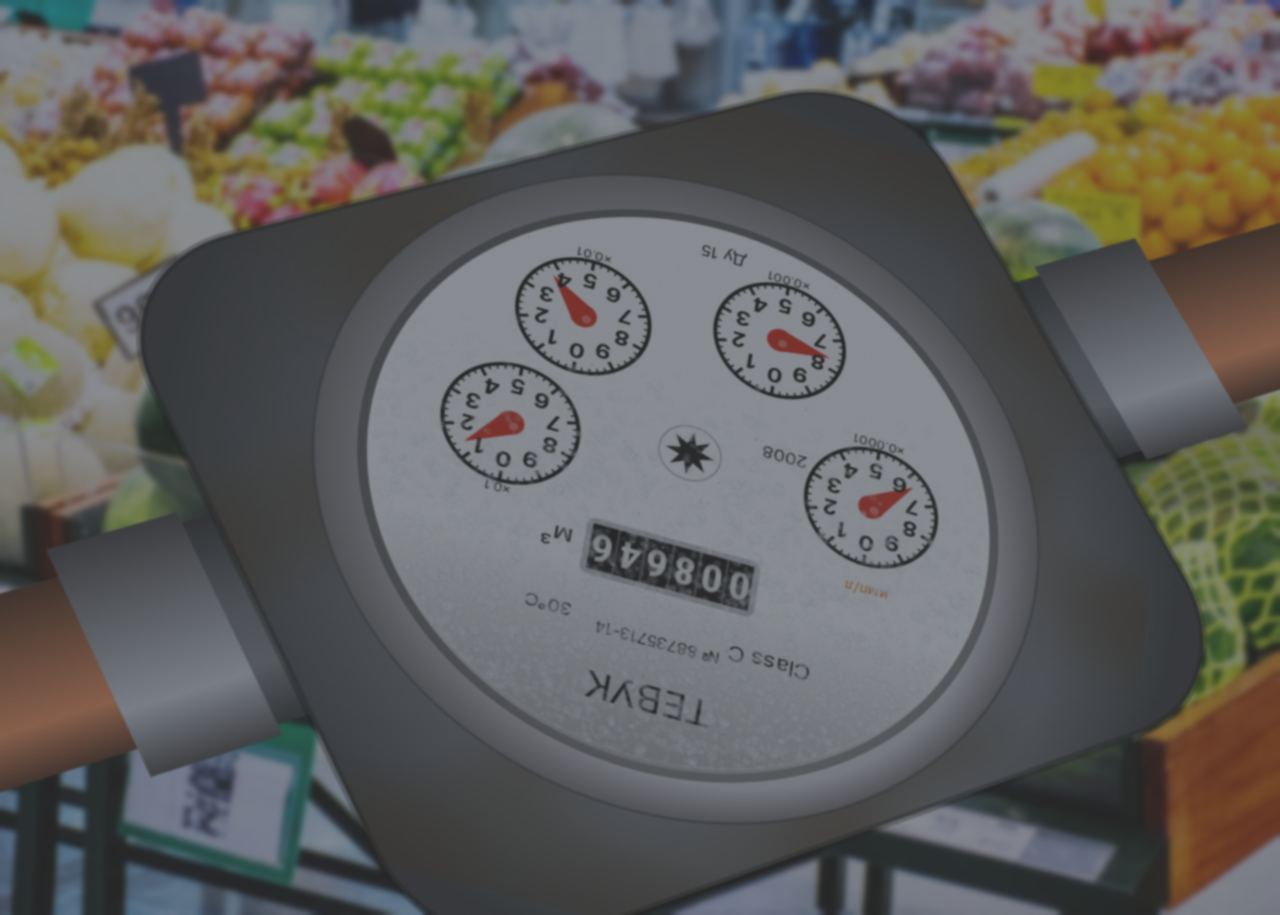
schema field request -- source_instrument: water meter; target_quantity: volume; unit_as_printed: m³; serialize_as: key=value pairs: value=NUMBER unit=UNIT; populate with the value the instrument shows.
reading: value=8646.1376 unit=m³
